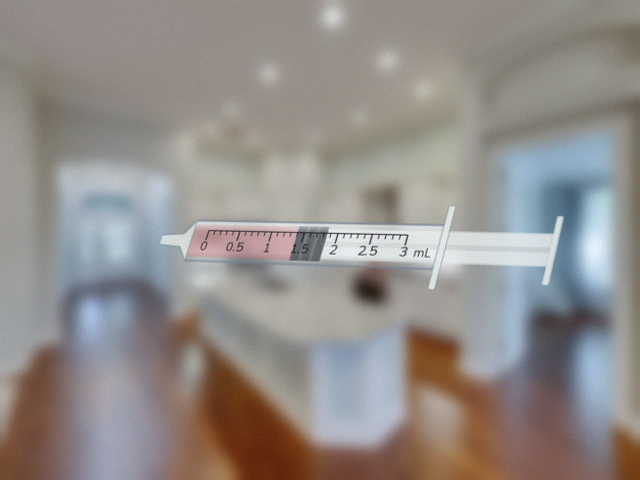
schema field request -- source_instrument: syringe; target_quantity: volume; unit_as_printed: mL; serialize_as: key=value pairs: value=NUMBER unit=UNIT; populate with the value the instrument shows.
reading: value=1.4 unit=mL
